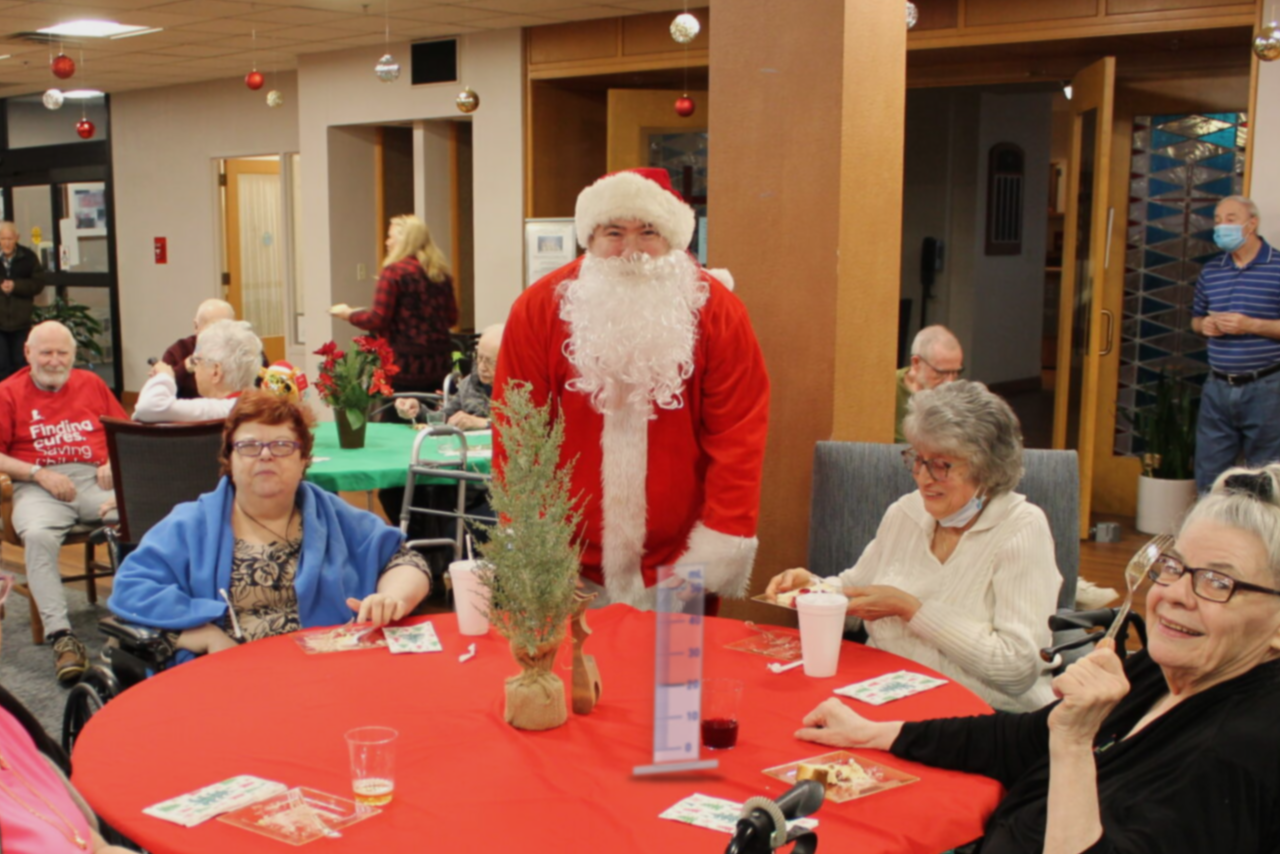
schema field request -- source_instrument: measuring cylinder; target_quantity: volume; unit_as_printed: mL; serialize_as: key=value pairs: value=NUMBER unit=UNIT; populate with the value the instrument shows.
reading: value=20 unit=mL
